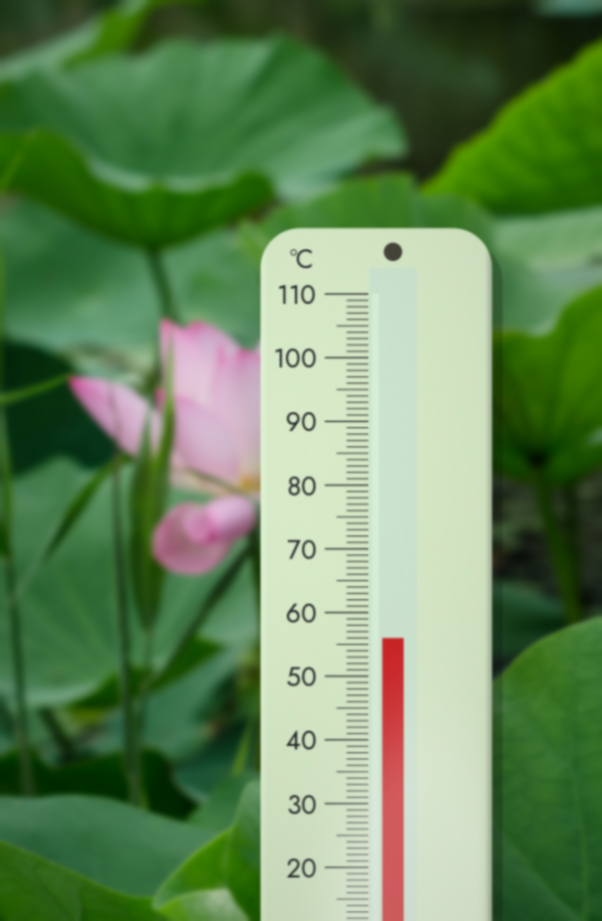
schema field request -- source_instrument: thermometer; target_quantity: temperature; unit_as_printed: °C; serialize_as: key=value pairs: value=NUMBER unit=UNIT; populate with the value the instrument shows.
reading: value=56 unit=°C
